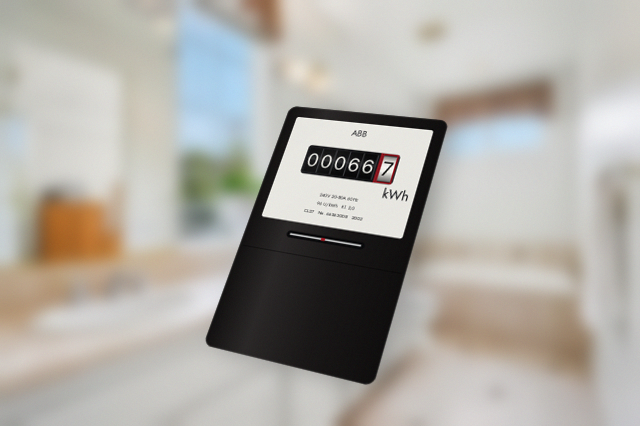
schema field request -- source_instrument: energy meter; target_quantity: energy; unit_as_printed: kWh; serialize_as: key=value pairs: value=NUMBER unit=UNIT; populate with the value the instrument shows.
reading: value=66.7 unit=kWh
